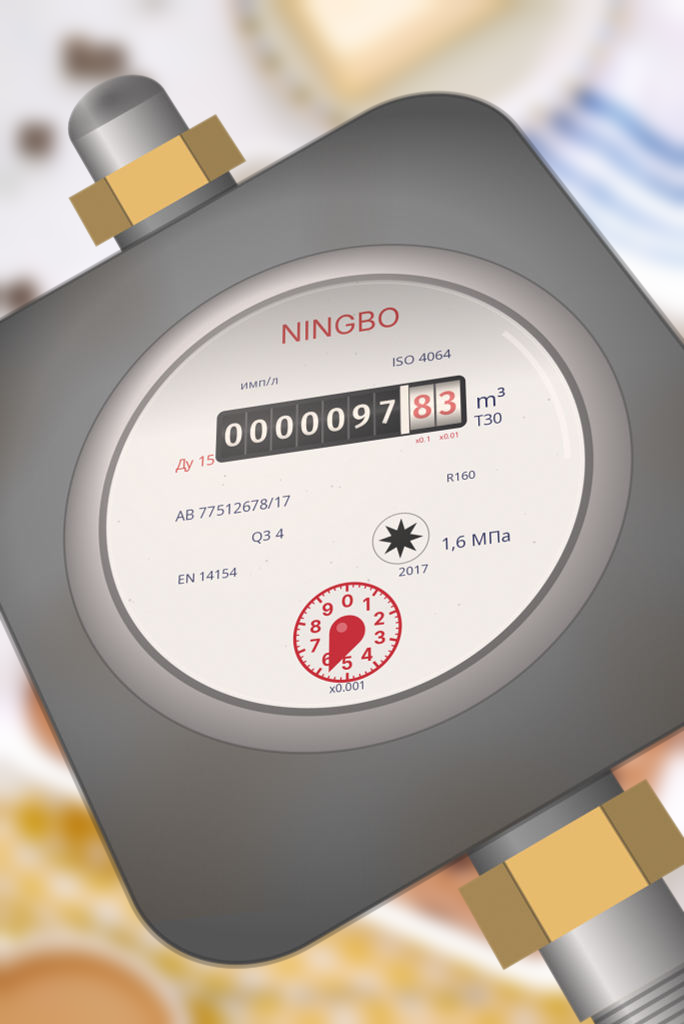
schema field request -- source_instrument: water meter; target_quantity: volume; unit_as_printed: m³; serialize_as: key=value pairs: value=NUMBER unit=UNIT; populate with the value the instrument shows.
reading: value=97.835 unit=m³
